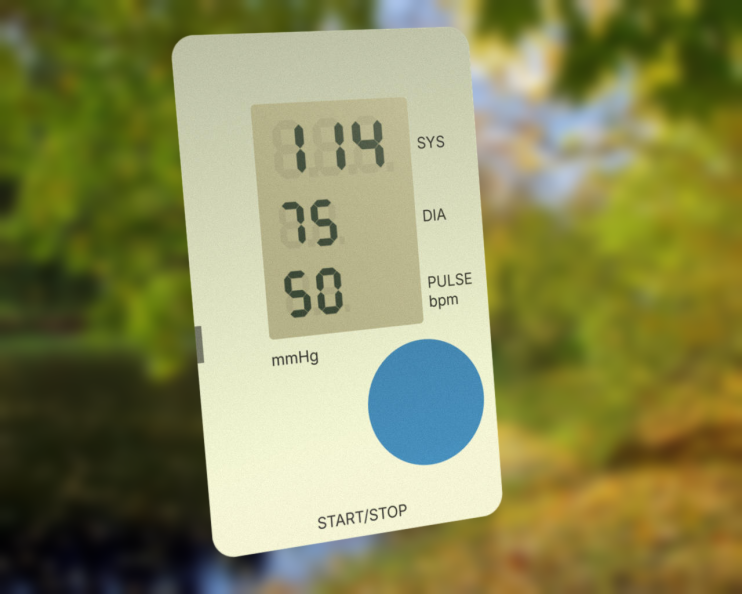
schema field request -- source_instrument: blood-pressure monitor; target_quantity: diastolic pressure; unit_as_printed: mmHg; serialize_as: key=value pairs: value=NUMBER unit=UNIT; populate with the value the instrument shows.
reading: value=75 unit=mmHg
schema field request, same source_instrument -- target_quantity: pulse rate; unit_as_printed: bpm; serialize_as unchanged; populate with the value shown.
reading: value=50 unit=bpm
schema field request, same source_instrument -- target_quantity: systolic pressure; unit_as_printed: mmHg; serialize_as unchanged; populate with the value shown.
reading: value=114 unit=mmHg
